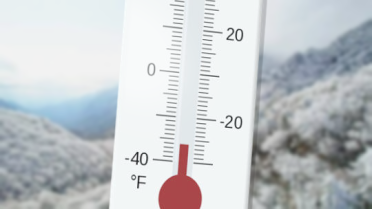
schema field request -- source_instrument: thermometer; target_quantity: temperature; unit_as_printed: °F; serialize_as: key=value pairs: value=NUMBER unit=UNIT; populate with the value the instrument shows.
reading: value=-32 unit=°F
